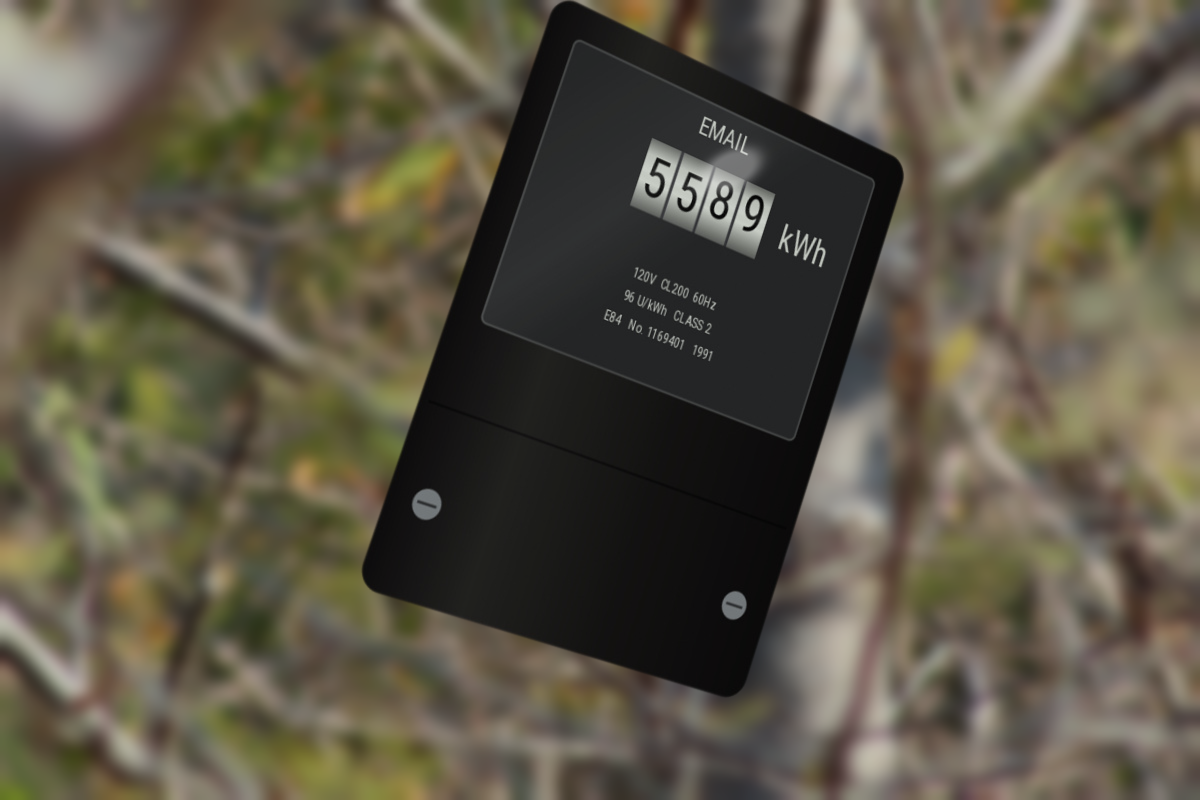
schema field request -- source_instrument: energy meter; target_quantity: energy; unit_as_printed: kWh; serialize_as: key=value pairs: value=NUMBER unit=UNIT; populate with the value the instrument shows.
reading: value=5589 unit=kWh
